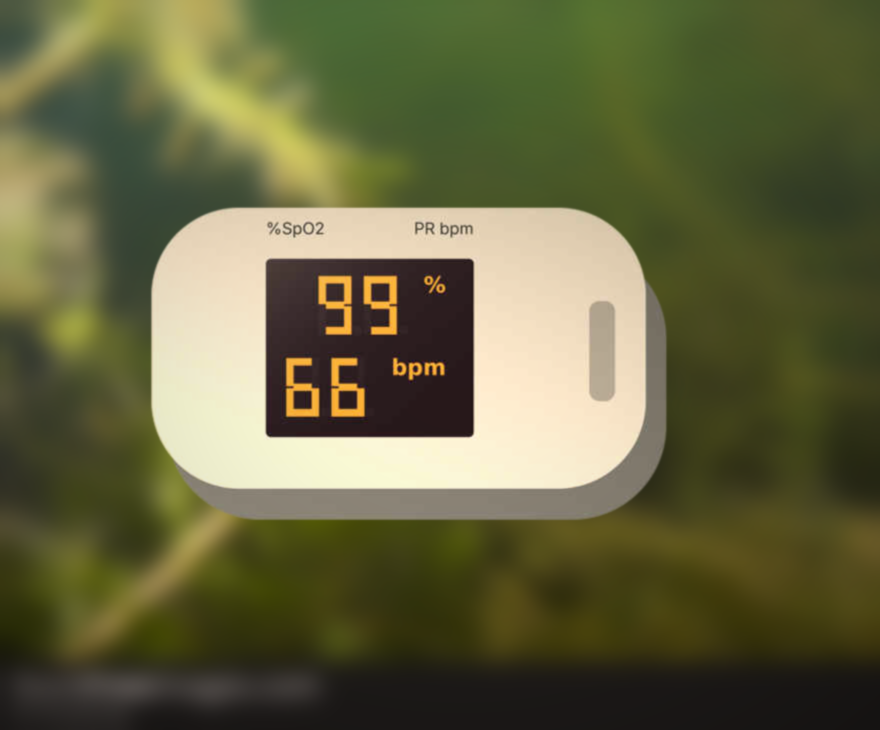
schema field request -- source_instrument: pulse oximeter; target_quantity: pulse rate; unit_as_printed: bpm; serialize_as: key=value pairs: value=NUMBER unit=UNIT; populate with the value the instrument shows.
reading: value=66 unit=bpm
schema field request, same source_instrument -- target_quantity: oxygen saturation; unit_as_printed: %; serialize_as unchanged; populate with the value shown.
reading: value=99 unit=%
